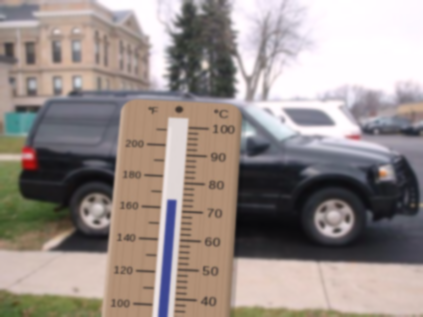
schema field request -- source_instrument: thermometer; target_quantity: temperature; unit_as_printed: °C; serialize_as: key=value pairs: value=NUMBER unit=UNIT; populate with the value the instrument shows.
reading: value=74 unit=°C
